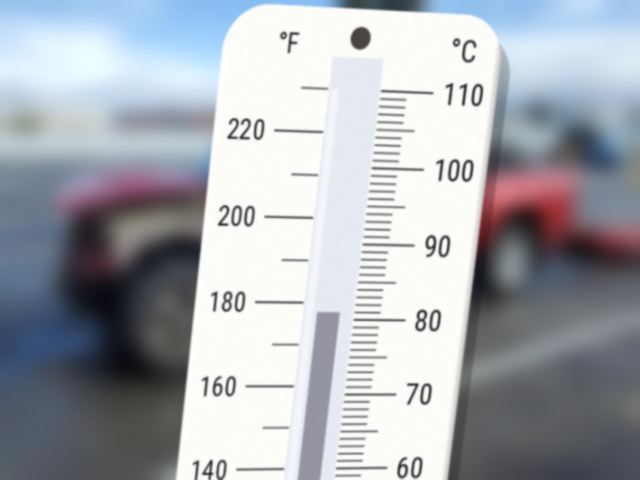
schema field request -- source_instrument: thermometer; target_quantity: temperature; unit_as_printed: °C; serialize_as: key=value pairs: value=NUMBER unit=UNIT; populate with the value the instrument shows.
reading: value=81 unit=°C
